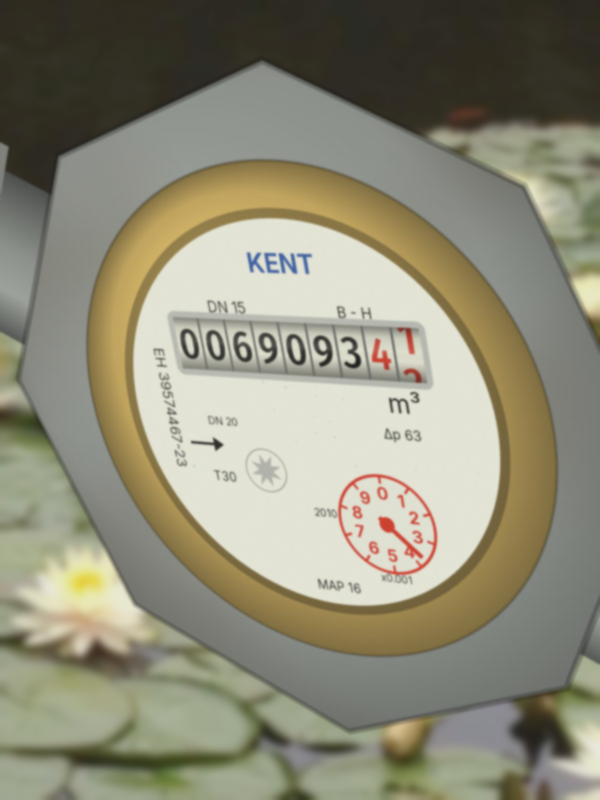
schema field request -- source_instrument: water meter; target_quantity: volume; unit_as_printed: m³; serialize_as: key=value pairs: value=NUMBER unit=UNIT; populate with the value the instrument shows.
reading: value=69093.413 unit=m³
